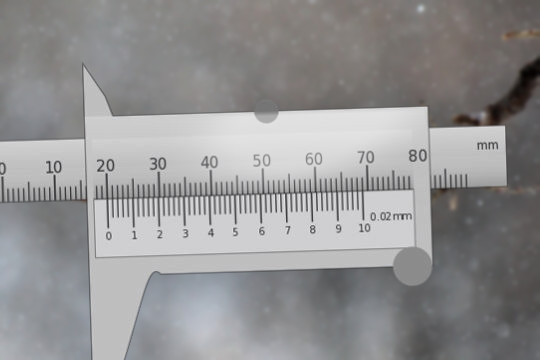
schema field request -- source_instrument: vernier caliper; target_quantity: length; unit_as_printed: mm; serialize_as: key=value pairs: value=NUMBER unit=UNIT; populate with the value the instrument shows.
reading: value=20.0 unit=mm
